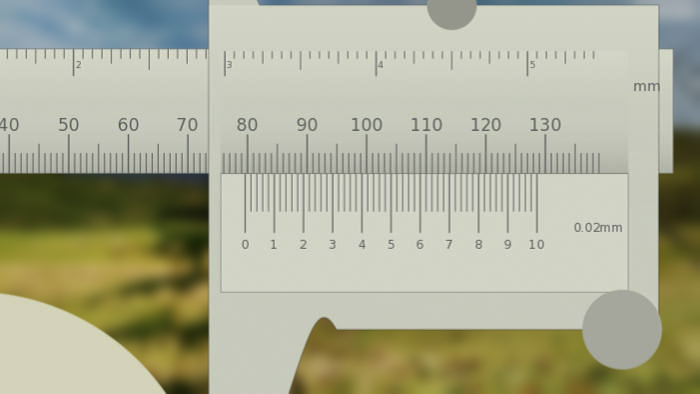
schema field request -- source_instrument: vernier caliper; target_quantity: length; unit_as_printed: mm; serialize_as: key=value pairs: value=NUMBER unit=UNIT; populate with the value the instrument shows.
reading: value=79.6 unit=mm
